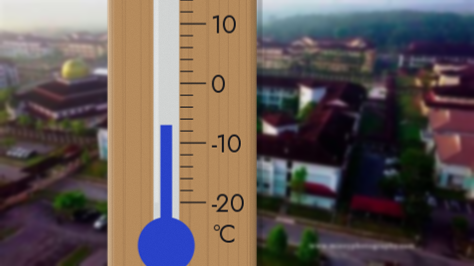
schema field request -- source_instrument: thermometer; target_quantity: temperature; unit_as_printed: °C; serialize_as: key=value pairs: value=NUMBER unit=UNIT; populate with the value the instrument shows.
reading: value=-7 unit=°C
